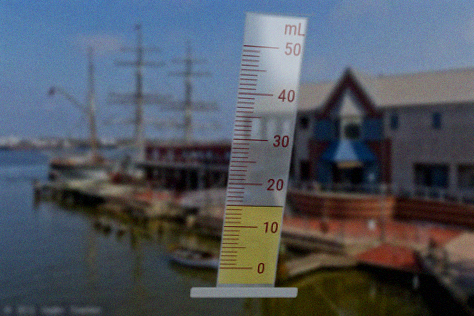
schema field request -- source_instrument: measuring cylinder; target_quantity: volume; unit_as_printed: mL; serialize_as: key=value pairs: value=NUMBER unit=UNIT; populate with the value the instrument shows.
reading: value=15 unit=mL
